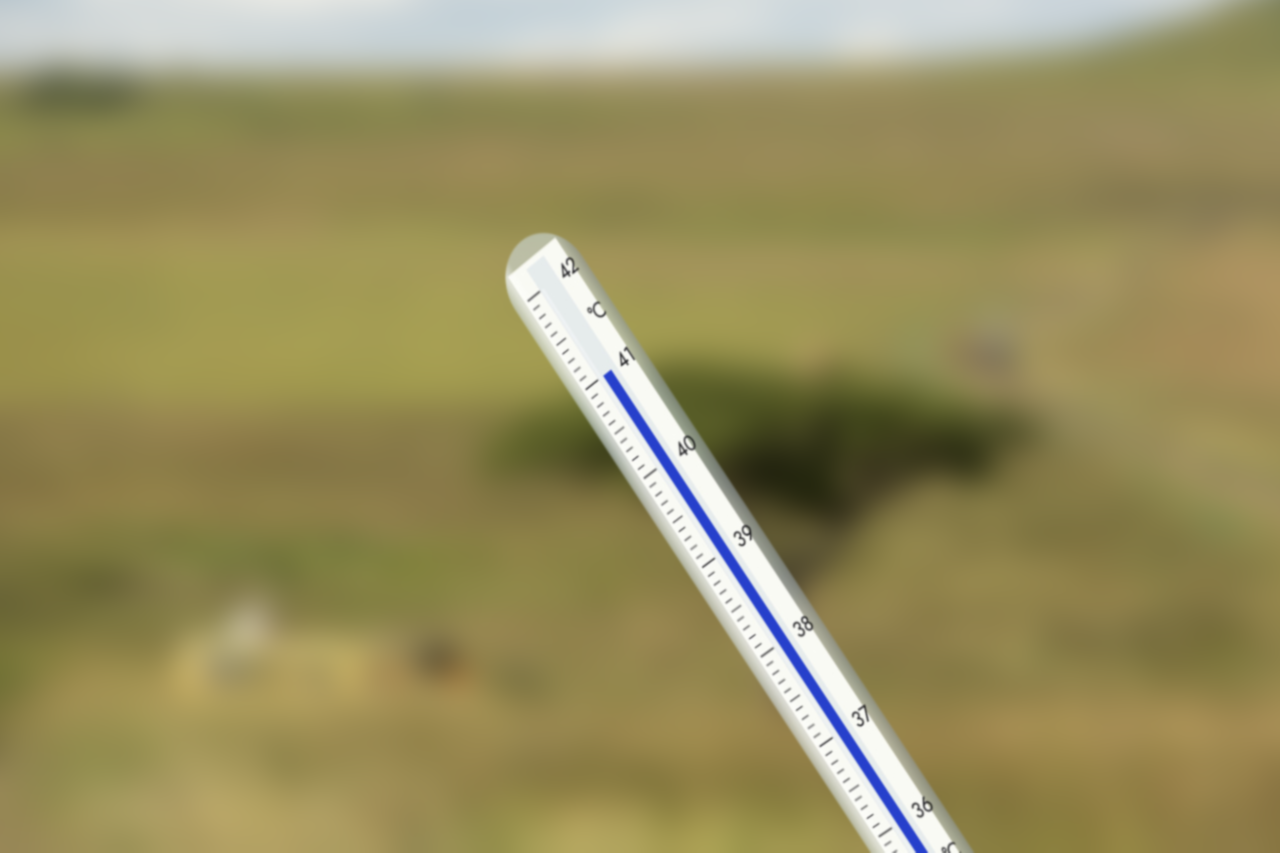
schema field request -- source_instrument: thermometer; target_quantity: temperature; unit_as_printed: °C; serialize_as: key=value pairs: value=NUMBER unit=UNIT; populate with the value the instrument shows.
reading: value=41 unit=°C
